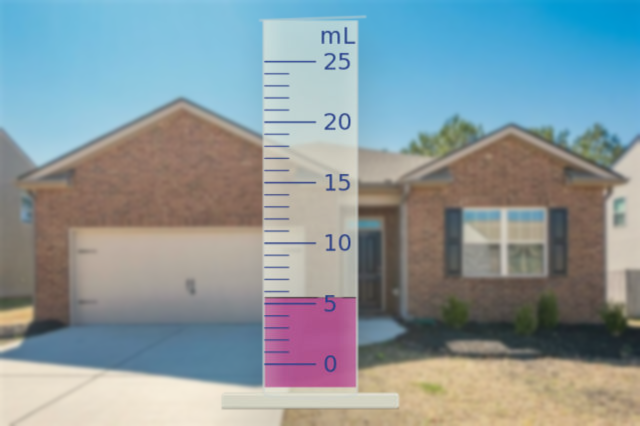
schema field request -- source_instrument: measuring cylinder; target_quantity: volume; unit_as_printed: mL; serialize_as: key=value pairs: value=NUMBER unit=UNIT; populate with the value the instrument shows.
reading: value=5.5 unit=mL
